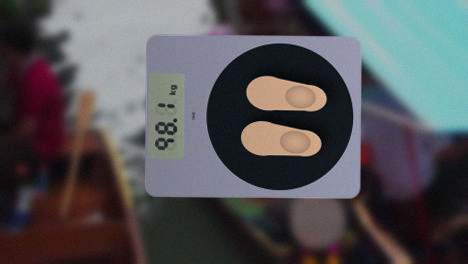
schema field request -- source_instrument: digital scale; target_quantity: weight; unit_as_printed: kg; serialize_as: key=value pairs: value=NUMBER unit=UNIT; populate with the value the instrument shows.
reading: value=98.1 unit=kg
